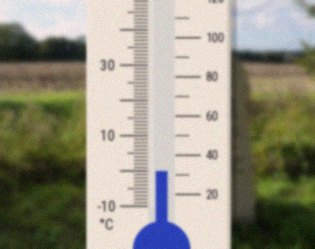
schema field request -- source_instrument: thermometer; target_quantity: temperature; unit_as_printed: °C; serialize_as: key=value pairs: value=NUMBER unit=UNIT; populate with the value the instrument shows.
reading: value=0 unit=°C
